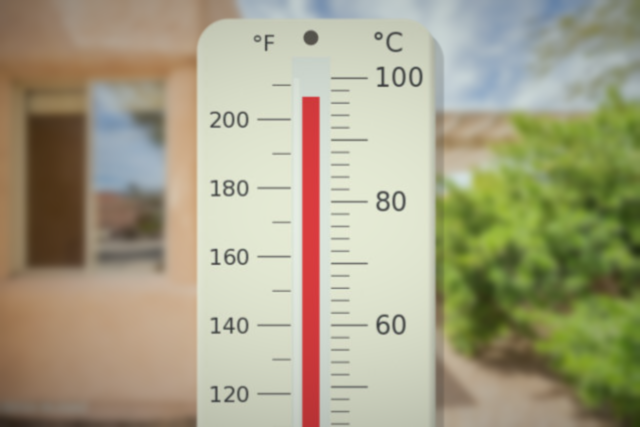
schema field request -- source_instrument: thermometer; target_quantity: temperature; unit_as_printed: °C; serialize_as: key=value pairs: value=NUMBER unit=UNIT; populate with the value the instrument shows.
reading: value=97 unit=°C
